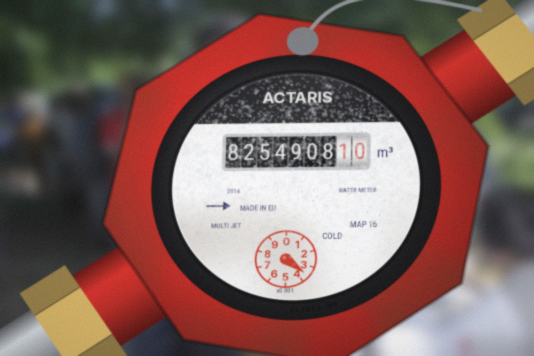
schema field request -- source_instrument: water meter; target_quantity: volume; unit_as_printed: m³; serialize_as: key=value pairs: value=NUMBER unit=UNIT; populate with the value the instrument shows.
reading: value=8254908.103 unit=m³
